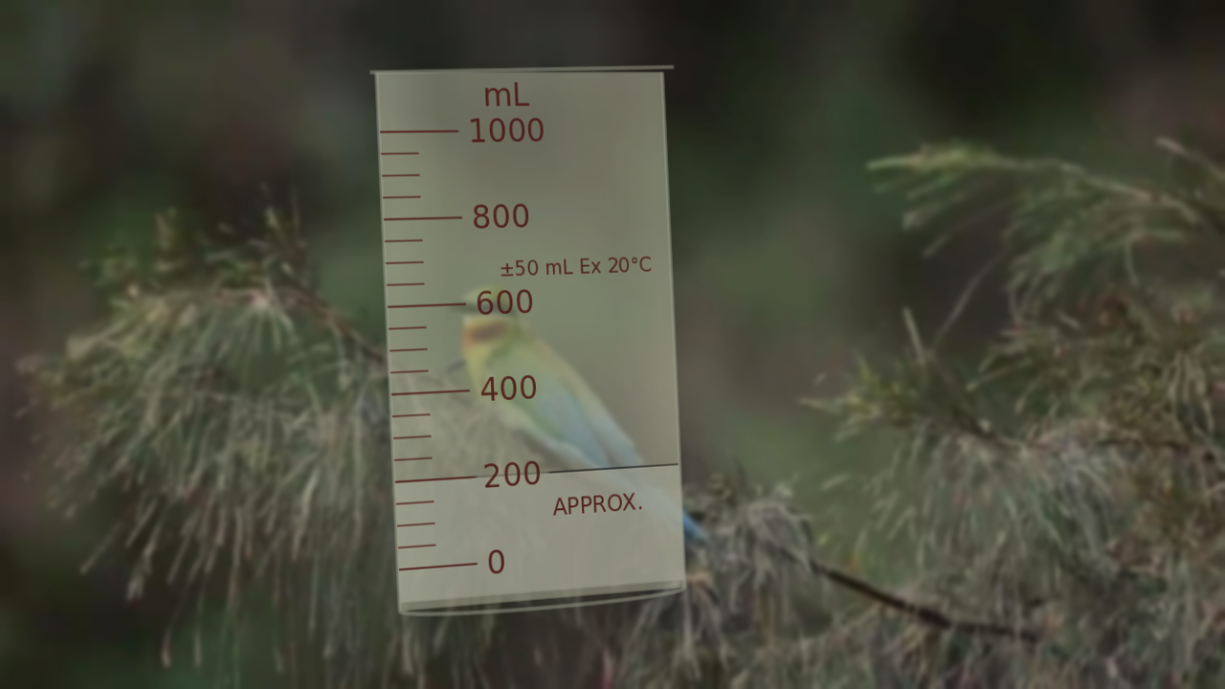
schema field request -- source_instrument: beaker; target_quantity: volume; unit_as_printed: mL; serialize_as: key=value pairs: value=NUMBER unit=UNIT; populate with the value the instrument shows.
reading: value=200 unit=mL
